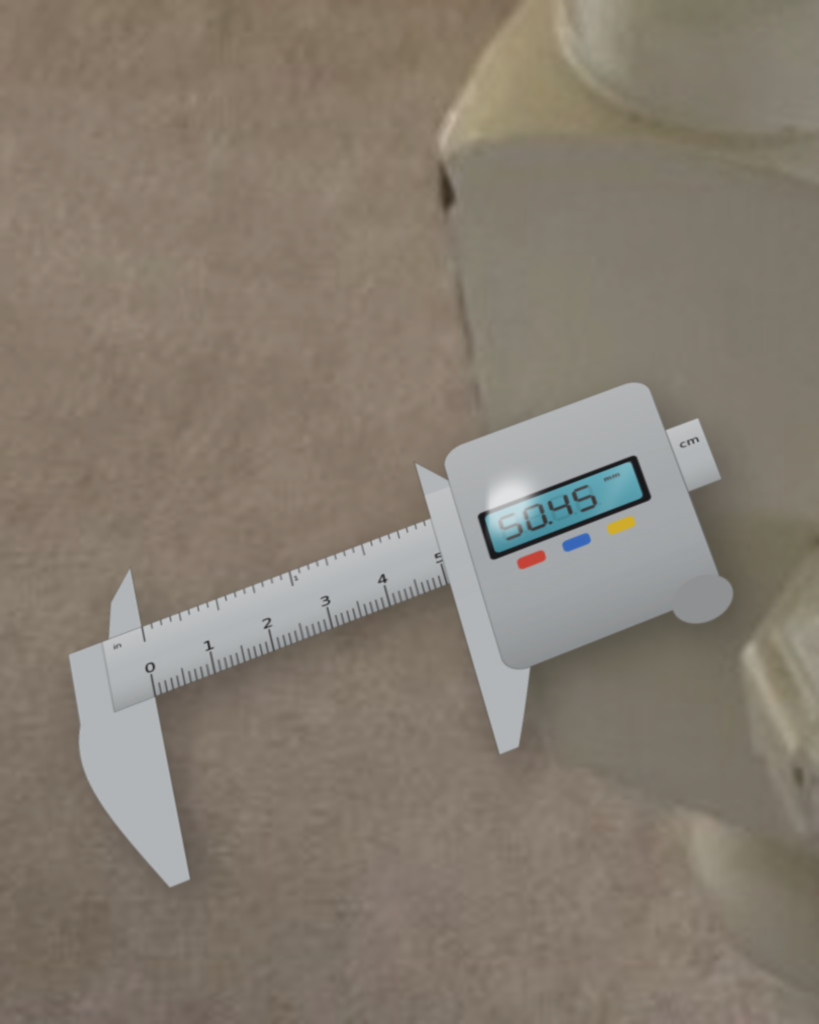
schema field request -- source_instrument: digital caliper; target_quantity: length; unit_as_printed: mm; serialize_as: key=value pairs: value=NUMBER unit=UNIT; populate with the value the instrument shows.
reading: value=50.45 unit=mm
